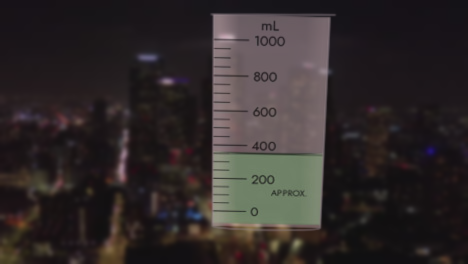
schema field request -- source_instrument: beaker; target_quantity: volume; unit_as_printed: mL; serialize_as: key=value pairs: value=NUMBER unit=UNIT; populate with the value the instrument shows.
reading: value=350 unit=mL
